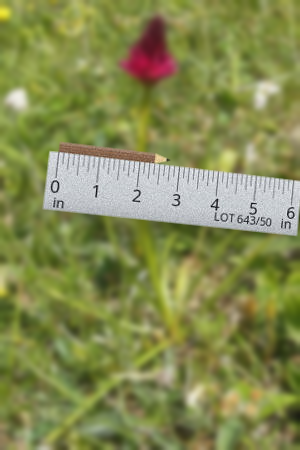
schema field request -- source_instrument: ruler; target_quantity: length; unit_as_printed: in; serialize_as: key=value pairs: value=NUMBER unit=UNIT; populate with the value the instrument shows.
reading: value=2.75 unit=in
